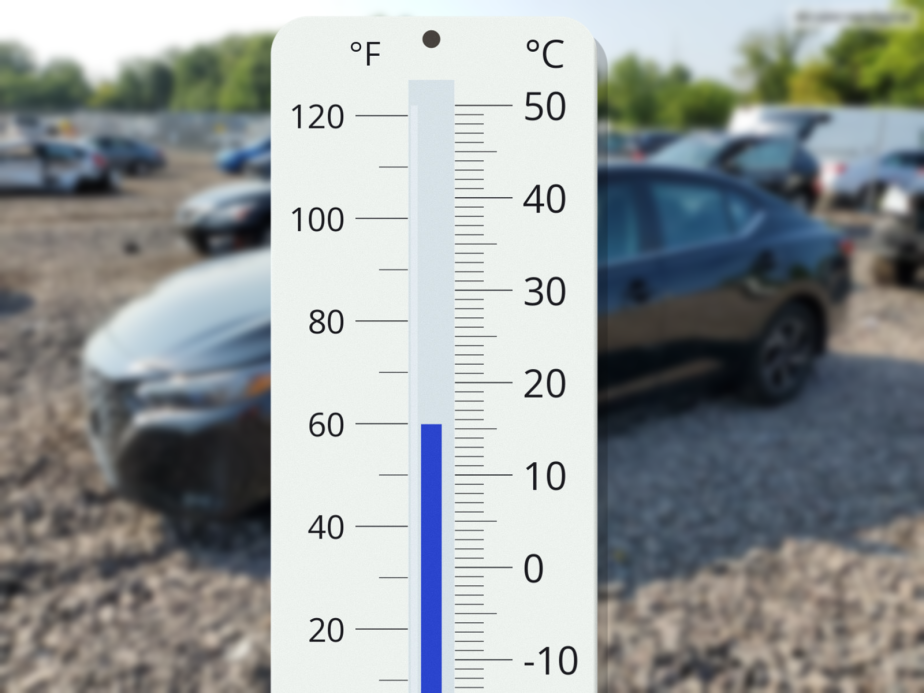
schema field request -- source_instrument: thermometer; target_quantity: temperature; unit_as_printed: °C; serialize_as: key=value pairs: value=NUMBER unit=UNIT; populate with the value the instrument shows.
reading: value=15.5 unit=°C
